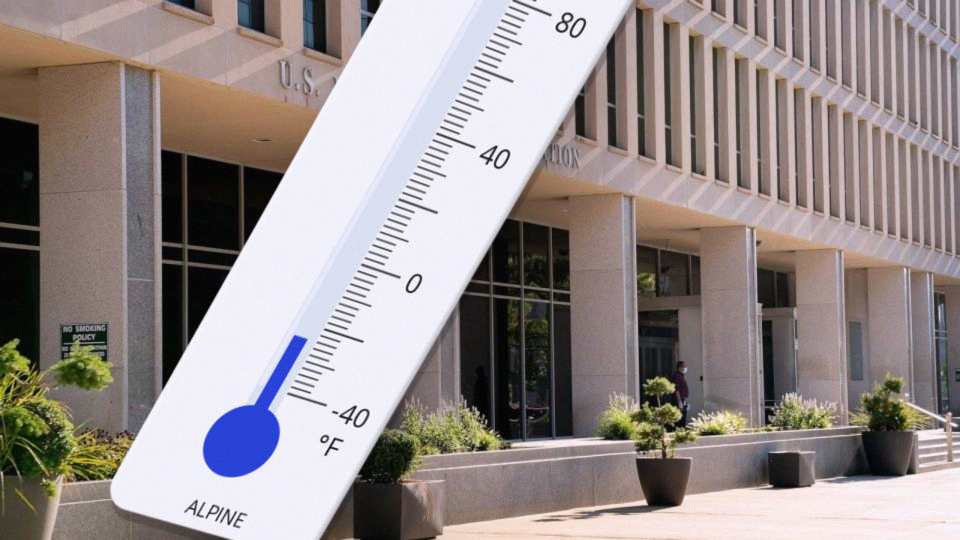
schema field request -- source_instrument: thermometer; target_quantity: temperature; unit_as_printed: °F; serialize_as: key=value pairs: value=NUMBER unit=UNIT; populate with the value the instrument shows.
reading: value=-24 unit=°F
